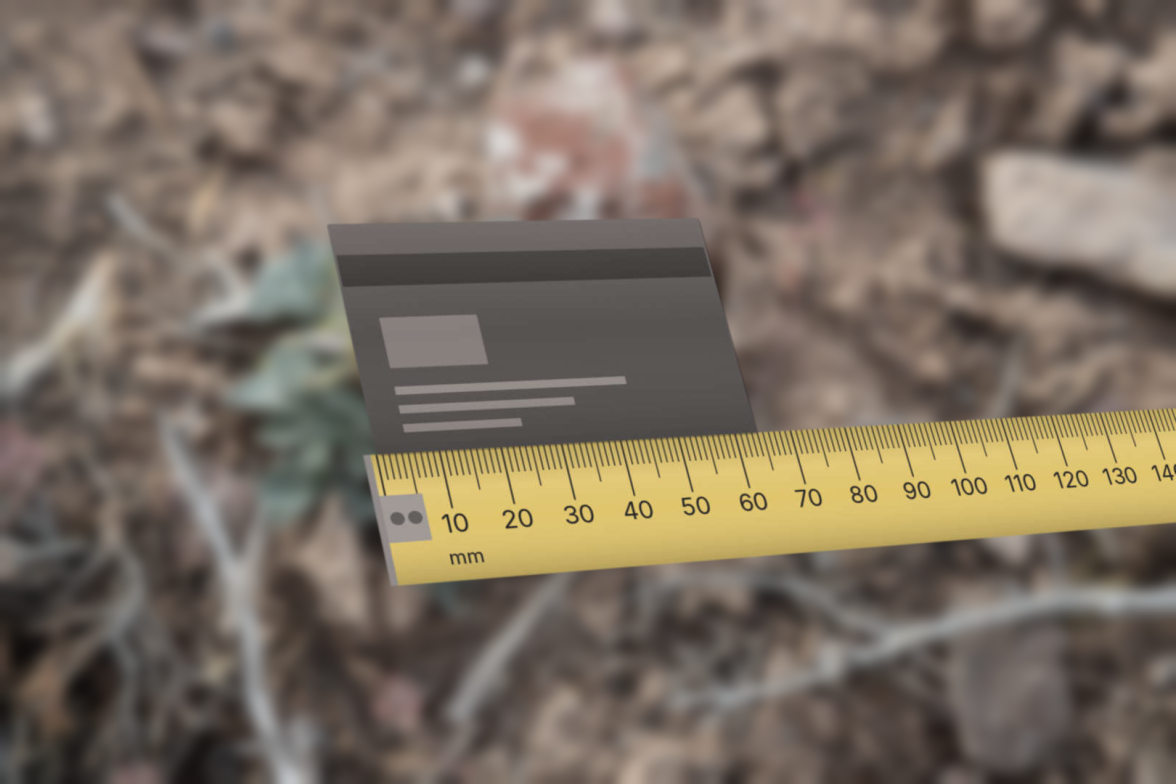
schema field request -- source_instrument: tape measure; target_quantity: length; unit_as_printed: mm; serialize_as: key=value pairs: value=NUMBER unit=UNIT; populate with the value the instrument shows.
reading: value=64 unit=mm
